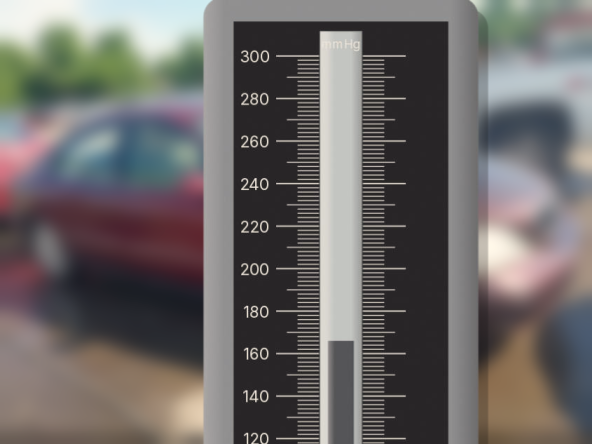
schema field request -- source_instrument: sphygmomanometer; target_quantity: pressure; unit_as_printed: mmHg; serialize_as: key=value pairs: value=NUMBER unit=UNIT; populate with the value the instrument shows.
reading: value=166 unit=mmHg
